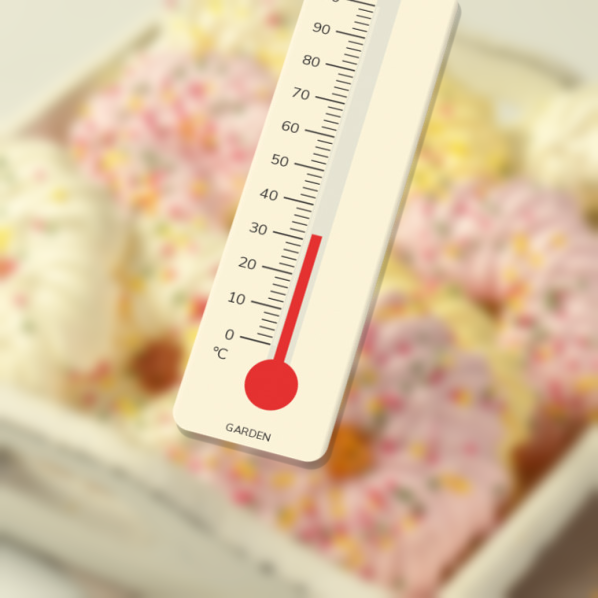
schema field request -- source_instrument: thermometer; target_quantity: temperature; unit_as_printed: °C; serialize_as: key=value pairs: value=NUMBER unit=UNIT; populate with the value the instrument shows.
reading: value=32 unit=°C
